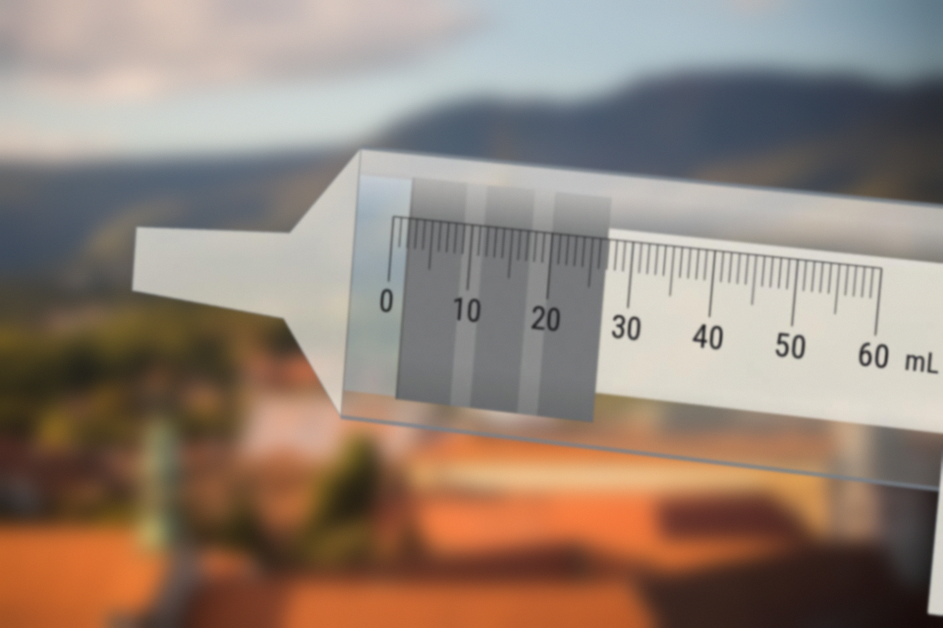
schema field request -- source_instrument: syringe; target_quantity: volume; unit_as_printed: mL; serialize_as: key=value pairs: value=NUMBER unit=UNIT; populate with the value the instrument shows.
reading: value=2 unit=mL
